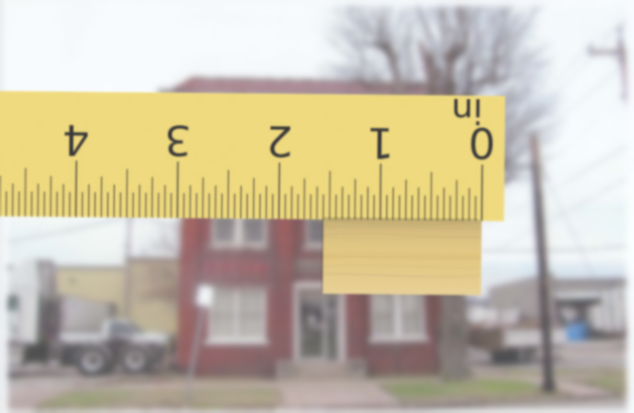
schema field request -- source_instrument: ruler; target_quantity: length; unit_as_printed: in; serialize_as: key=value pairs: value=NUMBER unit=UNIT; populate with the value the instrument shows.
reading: value=1.5625 unit=in
